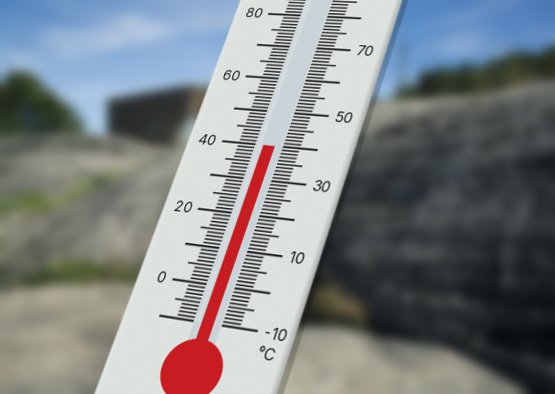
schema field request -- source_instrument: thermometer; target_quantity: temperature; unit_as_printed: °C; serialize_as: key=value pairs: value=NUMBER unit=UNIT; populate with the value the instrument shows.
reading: value=40 unit=°C
